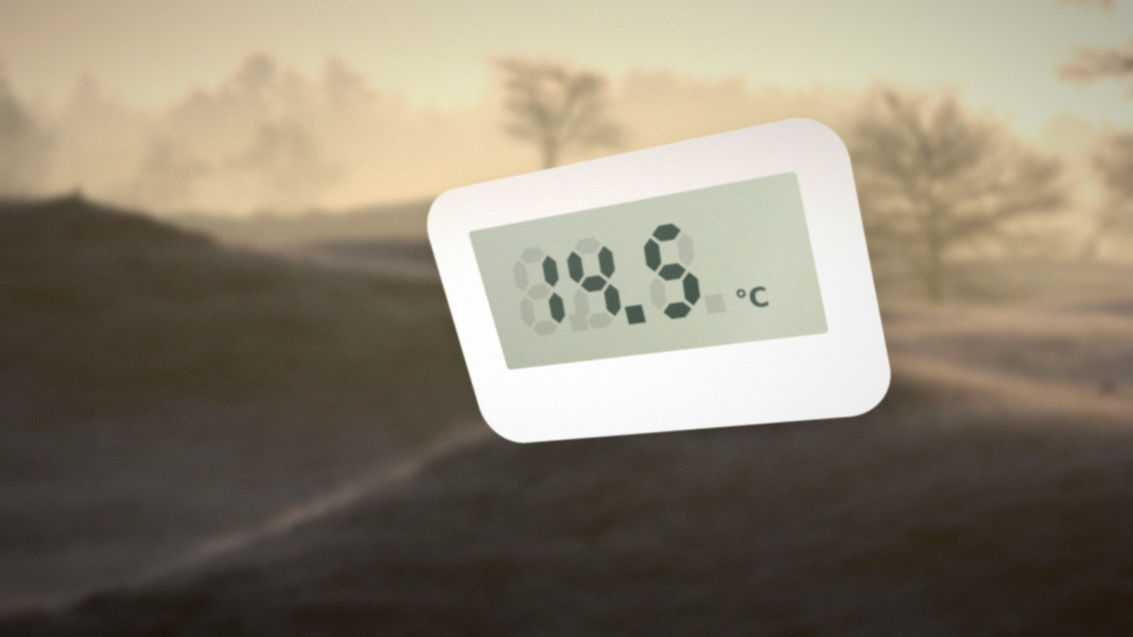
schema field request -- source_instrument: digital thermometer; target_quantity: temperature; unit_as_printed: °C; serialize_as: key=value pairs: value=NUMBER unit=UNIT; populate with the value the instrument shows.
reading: value=14.5 unit=°C
